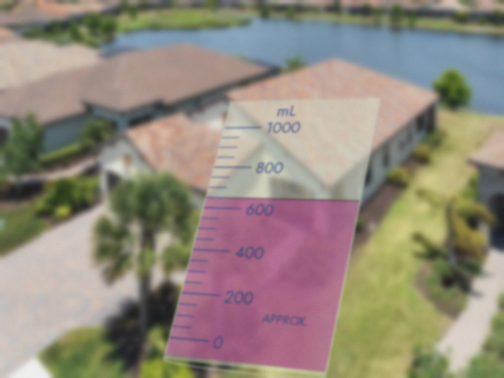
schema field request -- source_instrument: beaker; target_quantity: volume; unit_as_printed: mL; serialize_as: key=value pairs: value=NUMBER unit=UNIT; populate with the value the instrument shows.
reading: value=650 unit=mL
